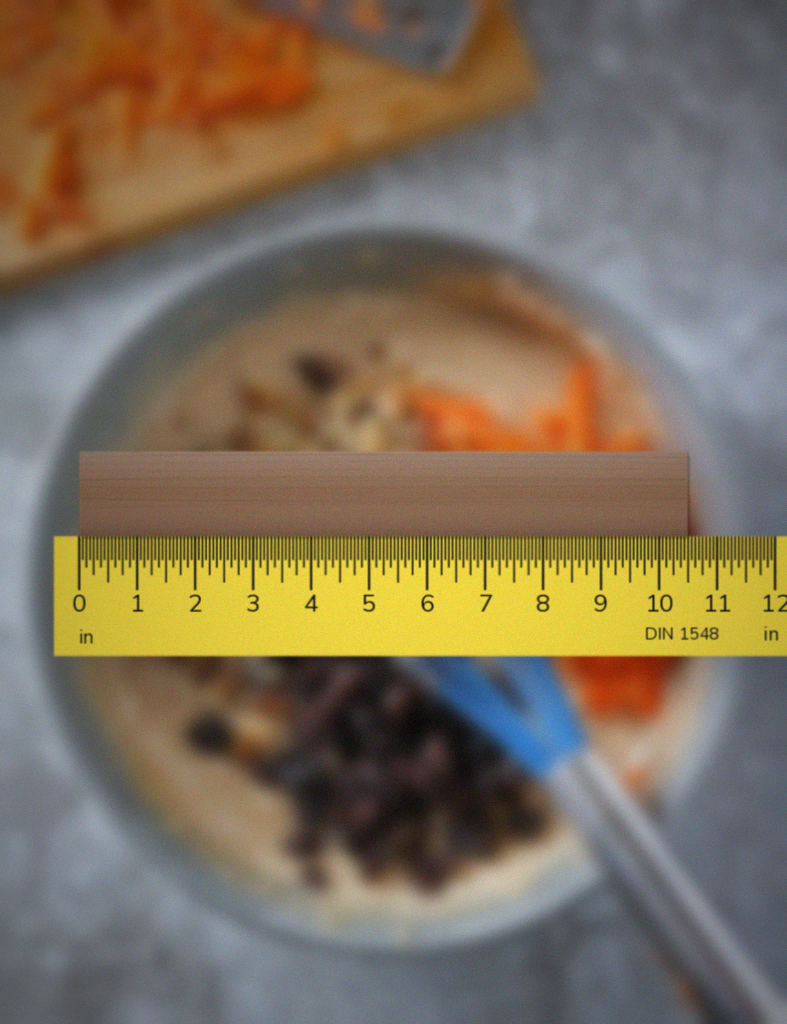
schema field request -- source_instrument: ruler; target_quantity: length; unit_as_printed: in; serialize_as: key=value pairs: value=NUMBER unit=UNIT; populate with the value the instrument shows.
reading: value=10.5 unit=in
